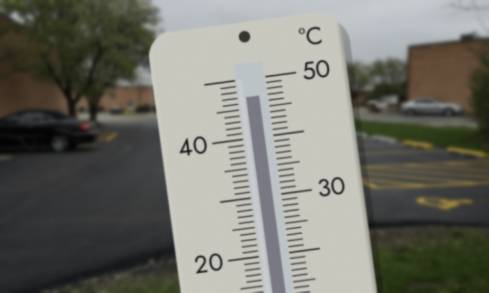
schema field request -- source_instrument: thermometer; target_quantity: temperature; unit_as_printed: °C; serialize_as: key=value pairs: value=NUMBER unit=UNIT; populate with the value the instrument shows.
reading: value=47 unit=°C
